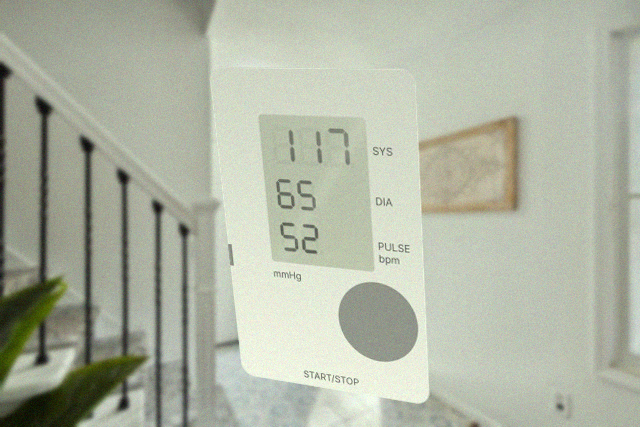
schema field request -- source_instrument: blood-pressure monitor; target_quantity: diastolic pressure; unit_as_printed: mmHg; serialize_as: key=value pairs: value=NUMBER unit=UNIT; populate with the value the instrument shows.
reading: value=65 unit=mmHg
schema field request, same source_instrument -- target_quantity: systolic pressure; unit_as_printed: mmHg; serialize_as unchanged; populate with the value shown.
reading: value=117 unit=mmHg
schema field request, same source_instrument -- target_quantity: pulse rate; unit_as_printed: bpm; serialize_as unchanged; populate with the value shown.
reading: value=52 unit=bpm
